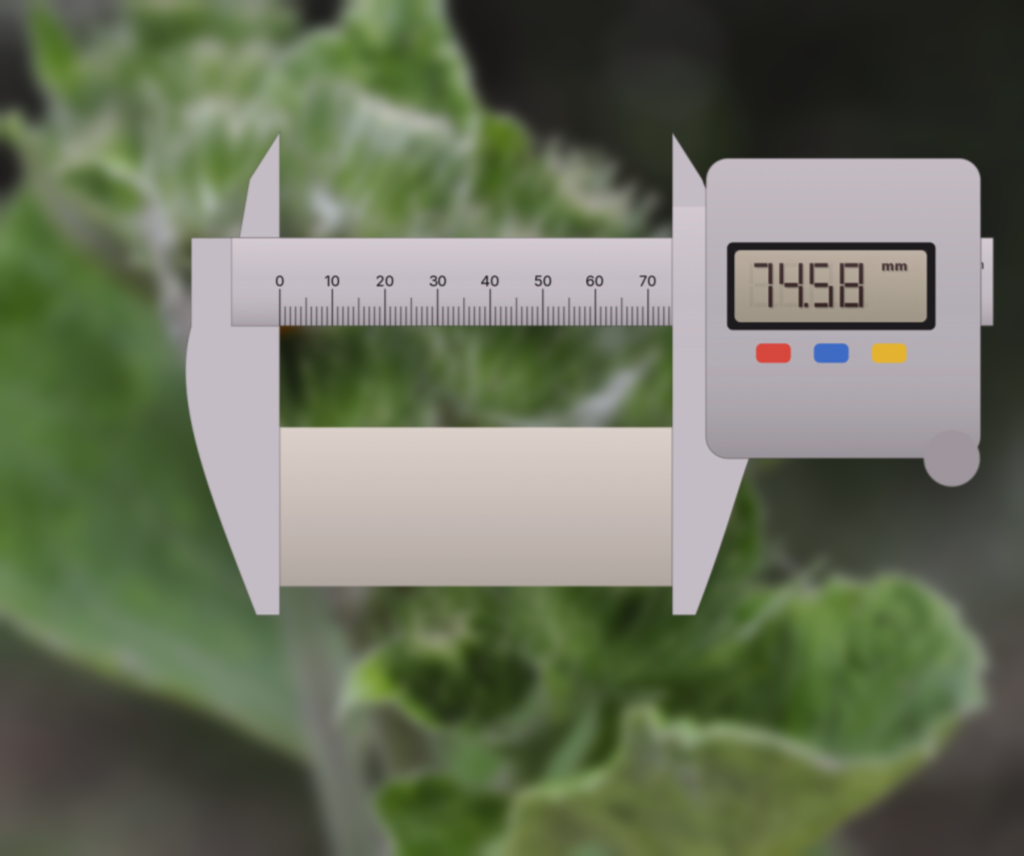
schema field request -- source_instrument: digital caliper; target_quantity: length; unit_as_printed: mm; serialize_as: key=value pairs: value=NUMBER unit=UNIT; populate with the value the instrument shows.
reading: value=74.58 unit=mm
